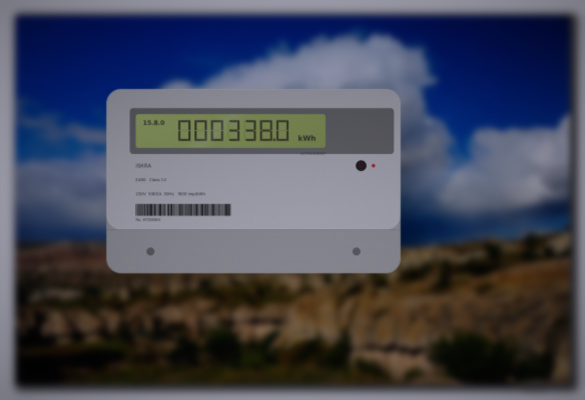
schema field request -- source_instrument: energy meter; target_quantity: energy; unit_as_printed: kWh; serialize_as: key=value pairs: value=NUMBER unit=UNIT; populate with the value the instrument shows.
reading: value=338.0 unit=kWh
